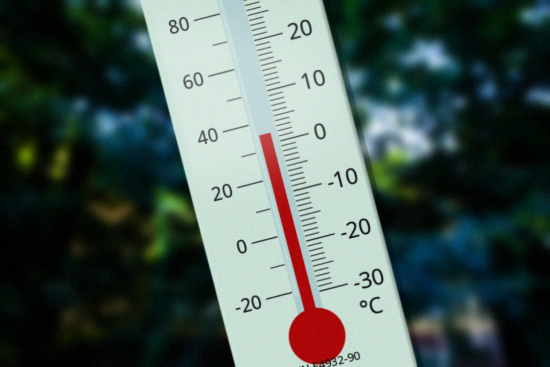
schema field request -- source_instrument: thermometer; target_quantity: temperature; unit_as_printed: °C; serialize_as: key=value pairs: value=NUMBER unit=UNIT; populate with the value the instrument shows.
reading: value=2 unit=°C
